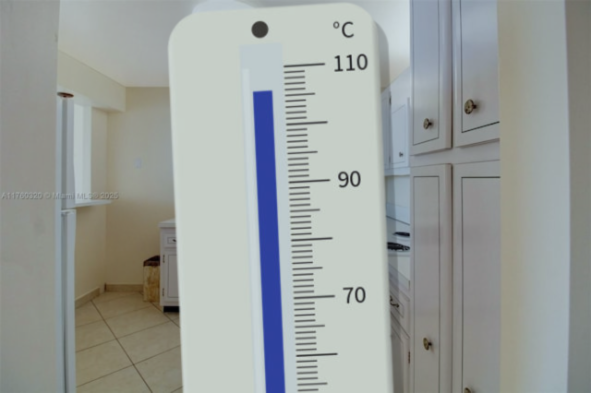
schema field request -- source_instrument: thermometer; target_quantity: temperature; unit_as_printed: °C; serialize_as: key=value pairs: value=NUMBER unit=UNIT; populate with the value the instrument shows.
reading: value=106 unit=°C
